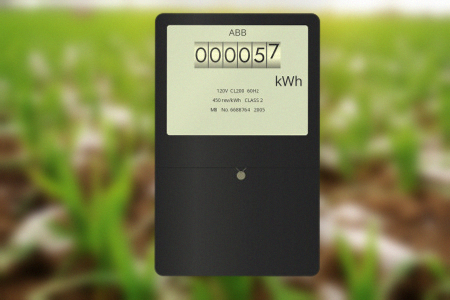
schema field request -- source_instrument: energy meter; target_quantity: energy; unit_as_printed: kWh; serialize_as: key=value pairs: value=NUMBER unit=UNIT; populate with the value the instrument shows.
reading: value=57 unit=kWh
